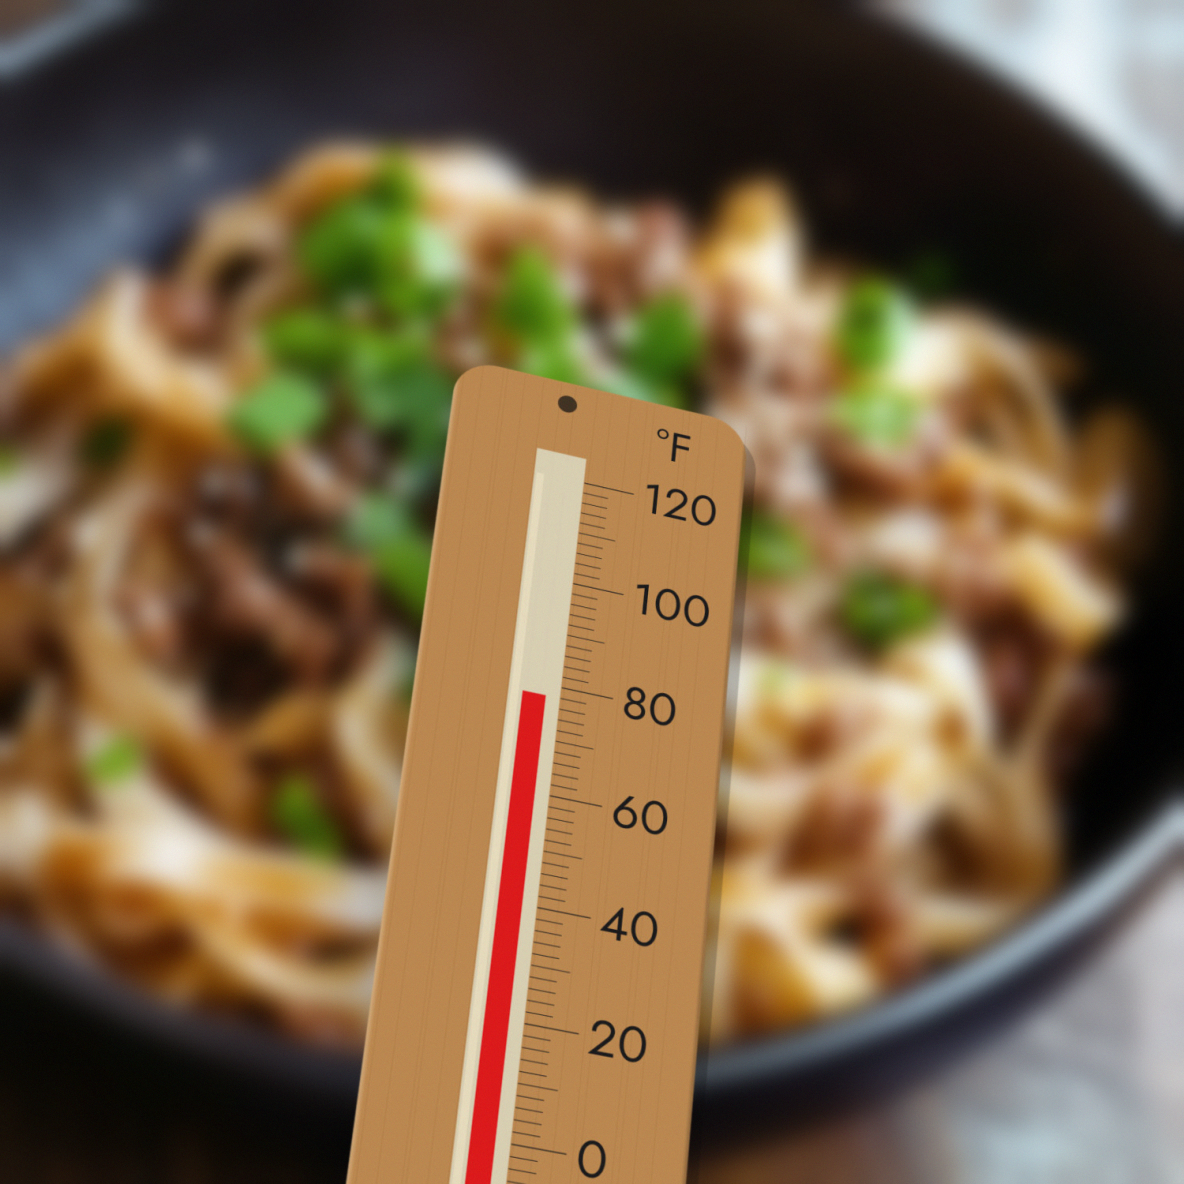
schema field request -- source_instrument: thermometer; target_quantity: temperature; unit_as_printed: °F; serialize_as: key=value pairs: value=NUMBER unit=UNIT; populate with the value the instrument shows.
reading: value=78 unit=°F
